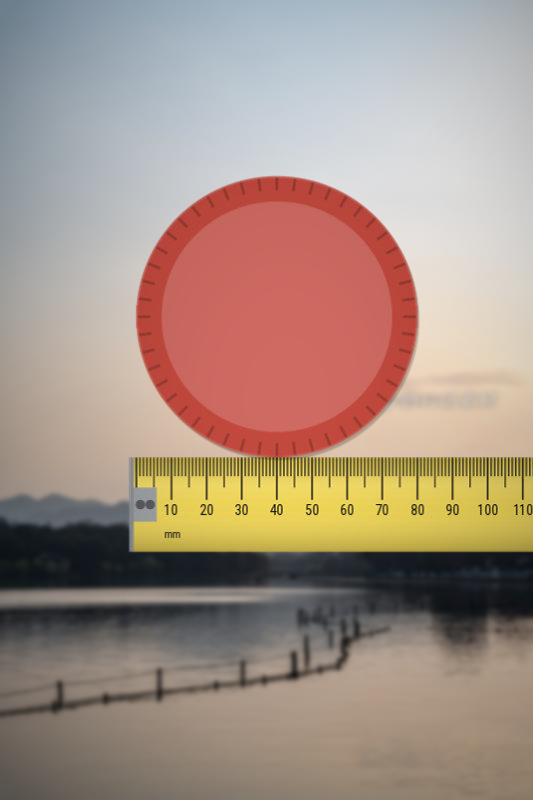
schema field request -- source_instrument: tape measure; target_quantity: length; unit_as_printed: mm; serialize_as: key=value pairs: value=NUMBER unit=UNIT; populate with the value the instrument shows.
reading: value=80 unit=mm
